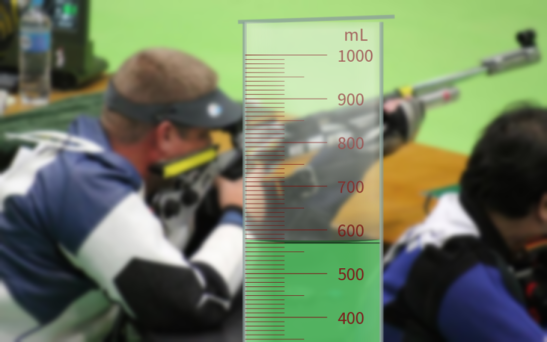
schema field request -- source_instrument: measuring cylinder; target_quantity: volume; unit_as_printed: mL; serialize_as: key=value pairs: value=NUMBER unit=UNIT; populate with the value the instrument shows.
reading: value=570 unit=mL
